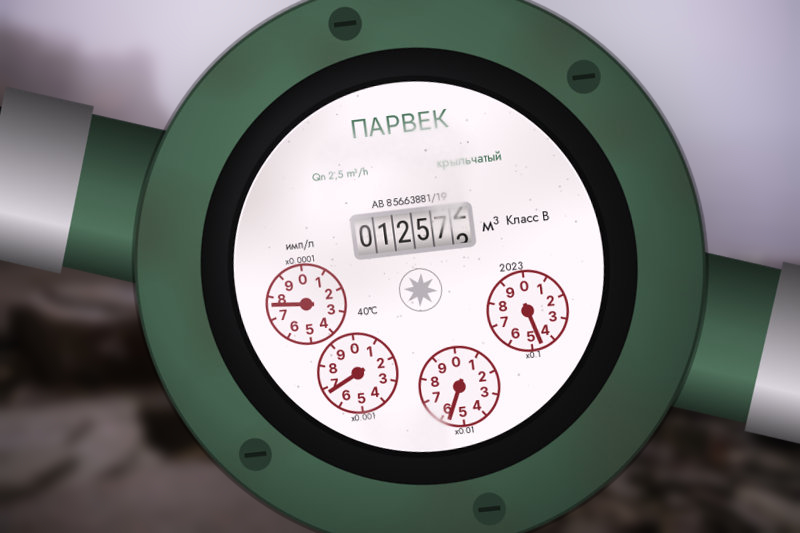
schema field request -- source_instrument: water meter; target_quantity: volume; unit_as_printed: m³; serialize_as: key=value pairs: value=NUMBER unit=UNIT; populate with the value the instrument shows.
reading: value=12572.4567 unit=m³
